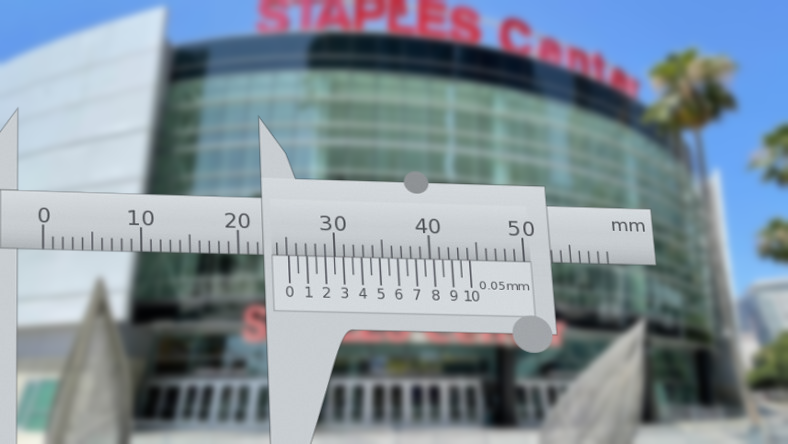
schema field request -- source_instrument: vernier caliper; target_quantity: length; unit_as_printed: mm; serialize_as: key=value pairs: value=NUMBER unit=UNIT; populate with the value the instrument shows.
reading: value=25.2 unit=mm
